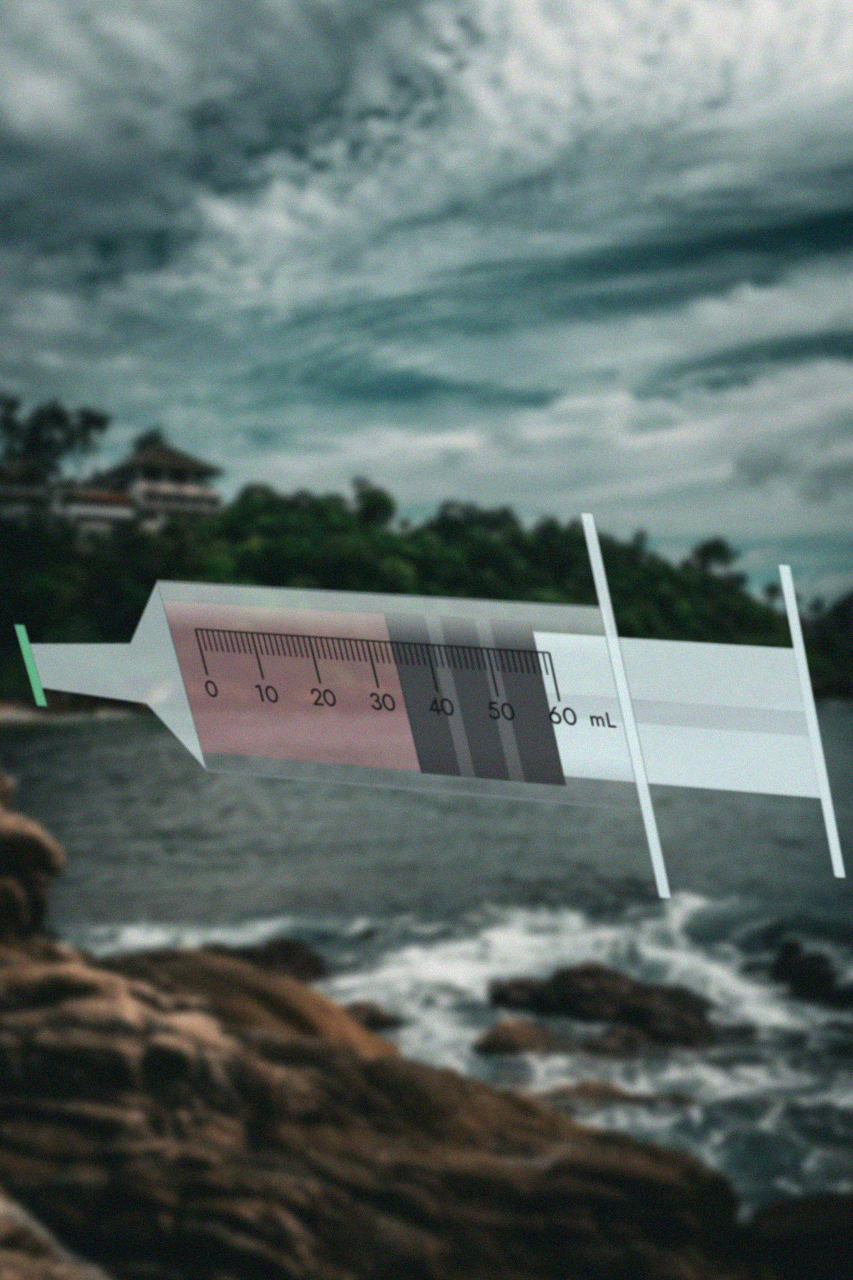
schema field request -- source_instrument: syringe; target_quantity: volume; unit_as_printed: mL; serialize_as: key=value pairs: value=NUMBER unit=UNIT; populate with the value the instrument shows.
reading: value=34 unit=mL
